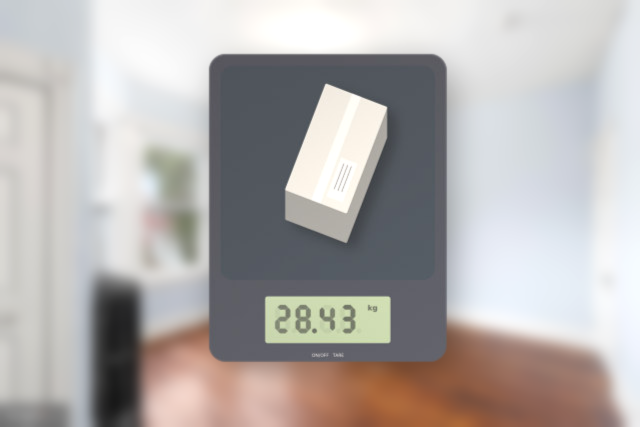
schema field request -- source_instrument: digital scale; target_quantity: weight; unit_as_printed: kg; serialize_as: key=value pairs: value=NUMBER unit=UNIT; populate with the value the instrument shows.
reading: value=28.43 unit=kg
